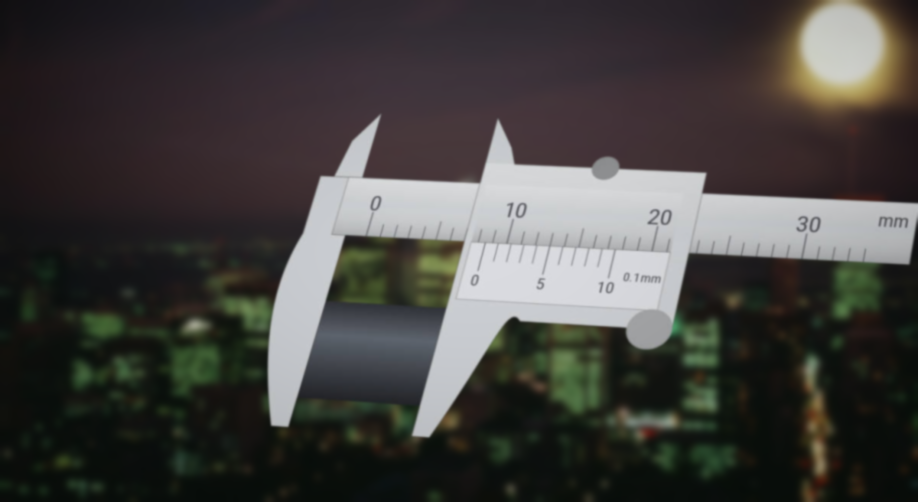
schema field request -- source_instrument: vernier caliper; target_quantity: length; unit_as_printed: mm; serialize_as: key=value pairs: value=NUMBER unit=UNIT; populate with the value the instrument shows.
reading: value=8.5 unit=mm
